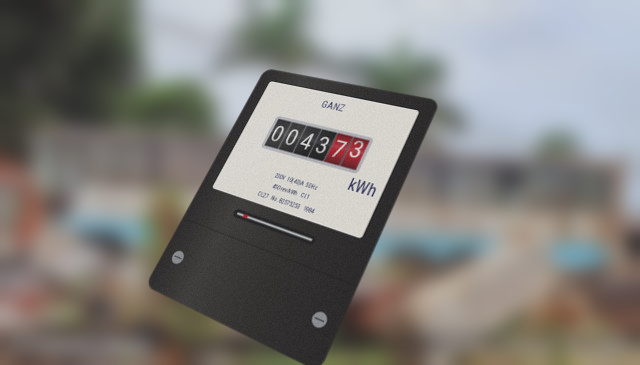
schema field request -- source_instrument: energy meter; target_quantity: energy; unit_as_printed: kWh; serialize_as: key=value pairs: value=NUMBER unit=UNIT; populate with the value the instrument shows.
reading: value=43.73 unit=kWh
